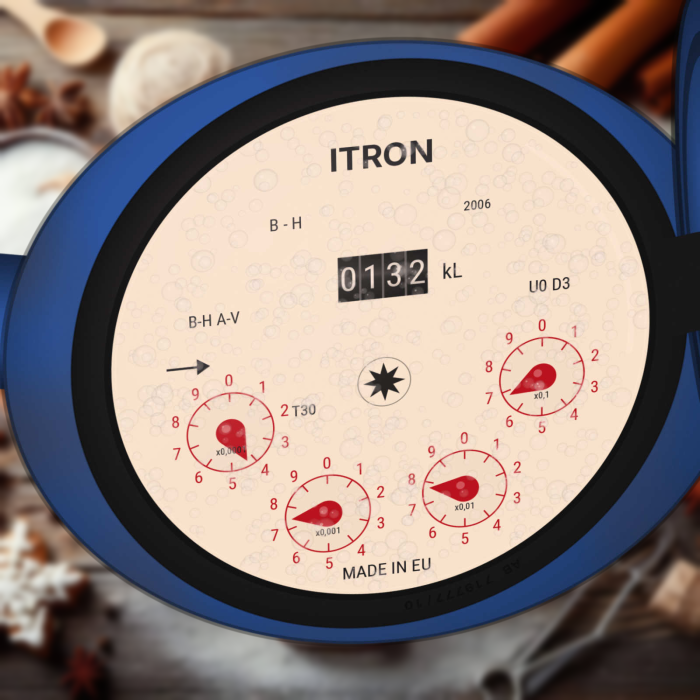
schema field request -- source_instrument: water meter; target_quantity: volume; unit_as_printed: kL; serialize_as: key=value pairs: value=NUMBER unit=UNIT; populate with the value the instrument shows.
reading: value=132.6774 unit=kL
